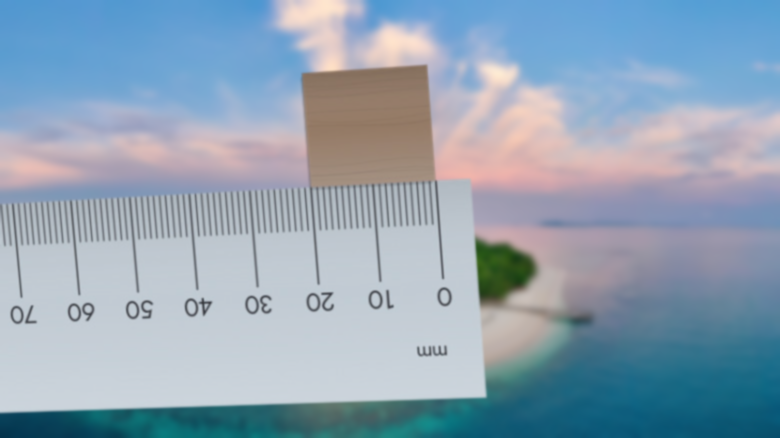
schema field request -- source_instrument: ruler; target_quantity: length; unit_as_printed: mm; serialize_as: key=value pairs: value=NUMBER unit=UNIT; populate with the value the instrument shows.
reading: value=20 unit=mm
